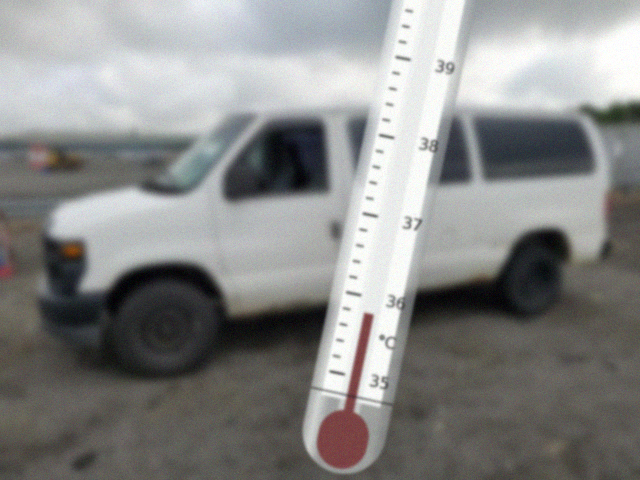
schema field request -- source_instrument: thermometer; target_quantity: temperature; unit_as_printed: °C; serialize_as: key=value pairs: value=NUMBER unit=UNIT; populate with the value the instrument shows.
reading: value=35.8 unit=°C
